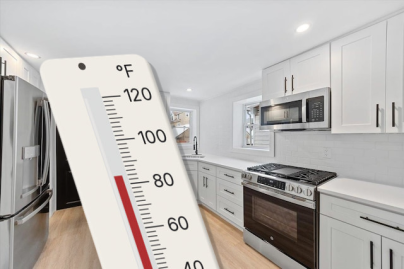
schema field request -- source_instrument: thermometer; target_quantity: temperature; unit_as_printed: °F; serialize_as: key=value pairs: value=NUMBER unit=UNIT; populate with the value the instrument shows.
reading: value=84 unit=°F
